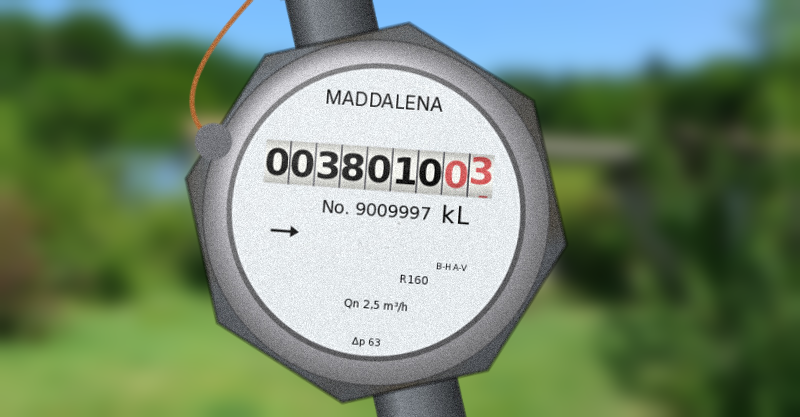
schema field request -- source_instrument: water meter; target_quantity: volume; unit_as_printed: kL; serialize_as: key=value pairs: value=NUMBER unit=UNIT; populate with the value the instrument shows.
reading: value=38010.03 unit=kL
